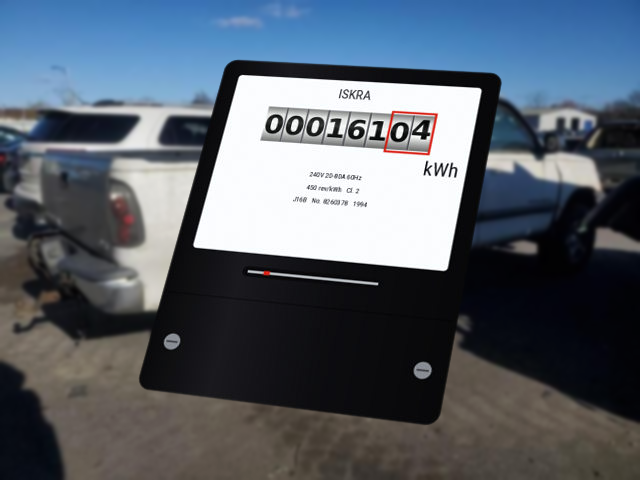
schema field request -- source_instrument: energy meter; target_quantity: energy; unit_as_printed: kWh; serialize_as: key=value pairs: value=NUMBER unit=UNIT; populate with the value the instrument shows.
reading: value=161.04 unit=kWh
